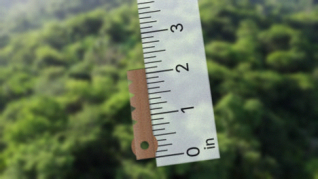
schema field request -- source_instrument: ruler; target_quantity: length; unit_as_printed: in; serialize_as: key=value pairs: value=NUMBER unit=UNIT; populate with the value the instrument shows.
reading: value=2.125 unit=in
